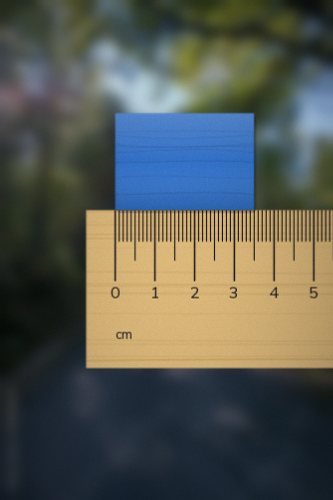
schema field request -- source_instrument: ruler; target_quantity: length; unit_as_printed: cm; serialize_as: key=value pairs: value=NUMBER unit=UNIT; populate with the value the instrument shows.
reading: value=3.5 unit=cm
